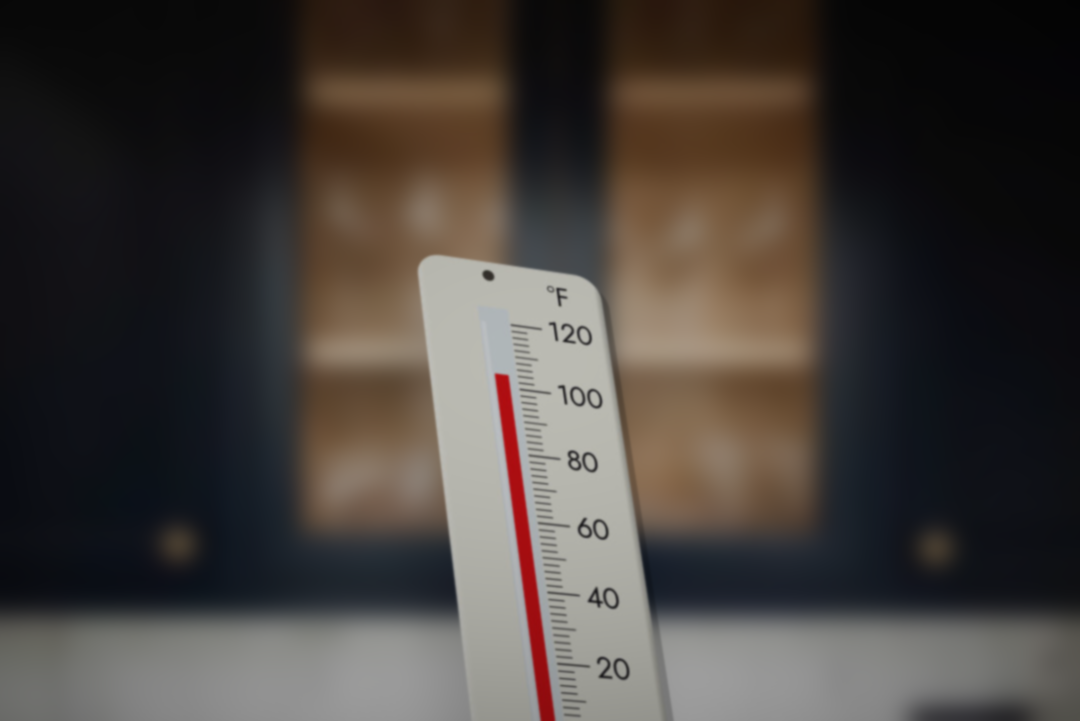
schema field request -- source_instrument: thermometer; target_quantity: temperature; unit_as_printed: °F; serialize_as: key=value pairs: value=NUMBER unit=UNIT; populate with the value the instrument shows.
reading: value=104 unit=°F
